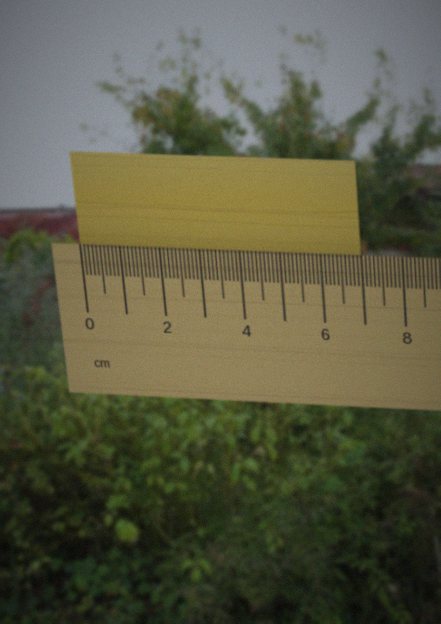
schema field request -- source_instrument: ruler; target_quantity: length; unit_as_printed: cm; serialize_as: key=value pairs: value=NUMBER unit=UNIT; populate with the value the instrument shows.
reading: value=7 unit=cm
